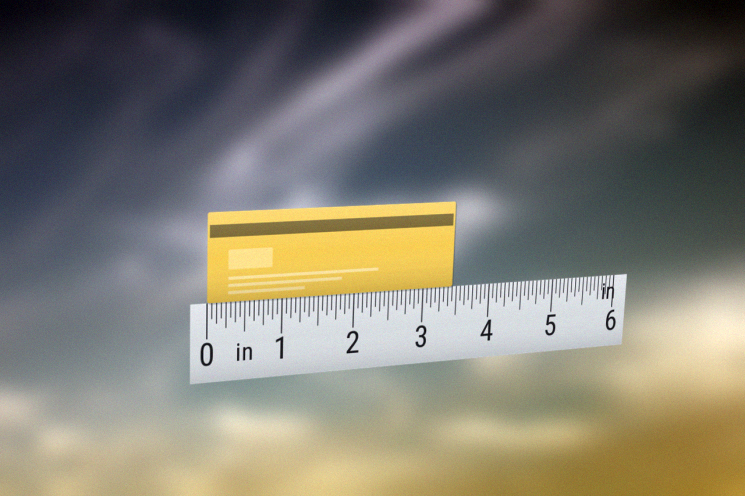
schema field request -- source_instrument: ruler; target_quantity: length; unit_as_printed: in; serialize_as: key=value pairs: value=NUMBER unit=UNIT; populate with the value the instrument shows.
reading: value=3.4375 unit=in
